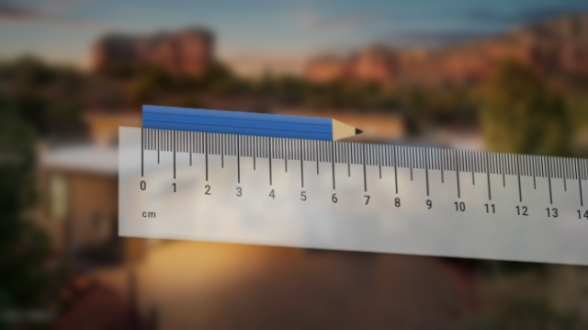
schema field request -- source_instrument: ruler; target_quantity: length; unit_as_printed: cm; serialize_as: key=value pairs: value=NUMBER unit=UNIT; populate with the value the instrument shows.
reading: value=7 unit=cm
